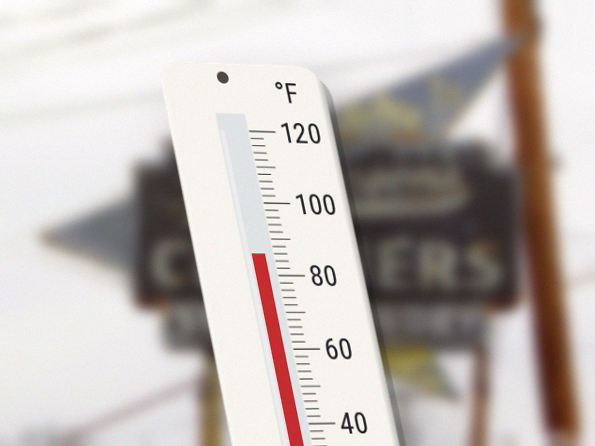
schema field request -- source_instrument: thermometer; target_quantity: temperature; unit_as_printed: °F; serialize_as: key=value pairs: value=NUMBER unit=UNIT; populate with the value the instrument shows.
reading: value=86 unit=°F
